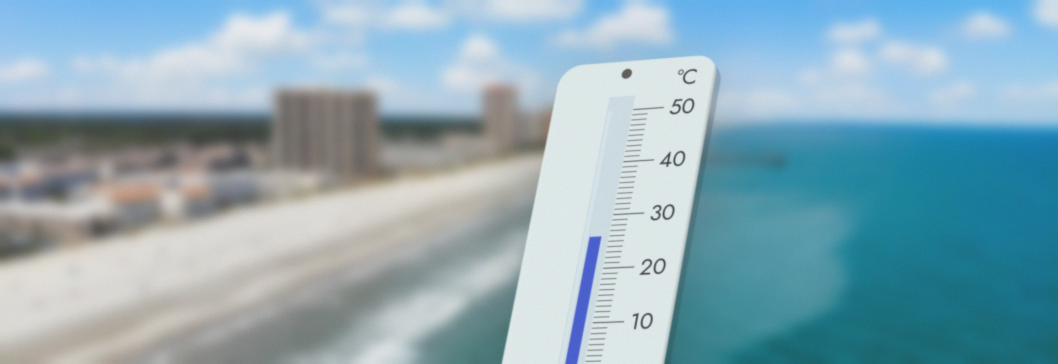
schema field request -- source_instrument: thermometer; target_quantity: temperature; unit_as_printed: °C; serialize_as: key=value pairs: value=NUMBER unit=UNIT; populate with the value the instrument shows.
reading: value=26 unit=°C
